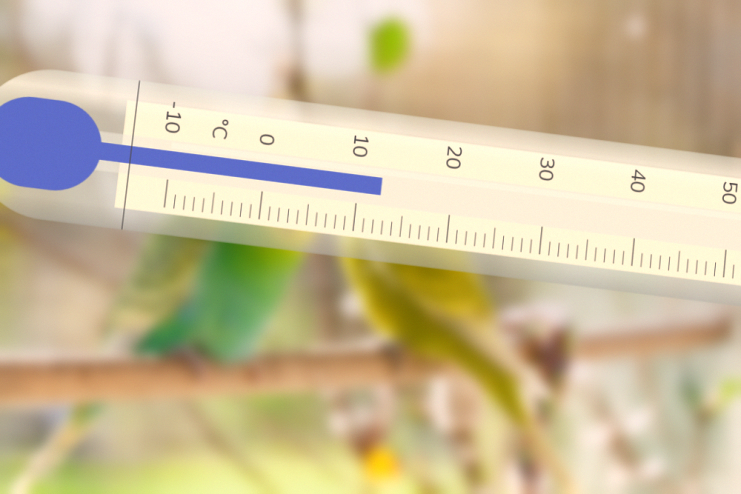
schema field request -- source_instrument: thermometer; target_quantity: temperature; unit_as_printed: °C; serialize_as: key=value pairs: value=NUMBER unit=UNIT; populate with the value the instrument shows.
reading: value=12.5 unit=°C
